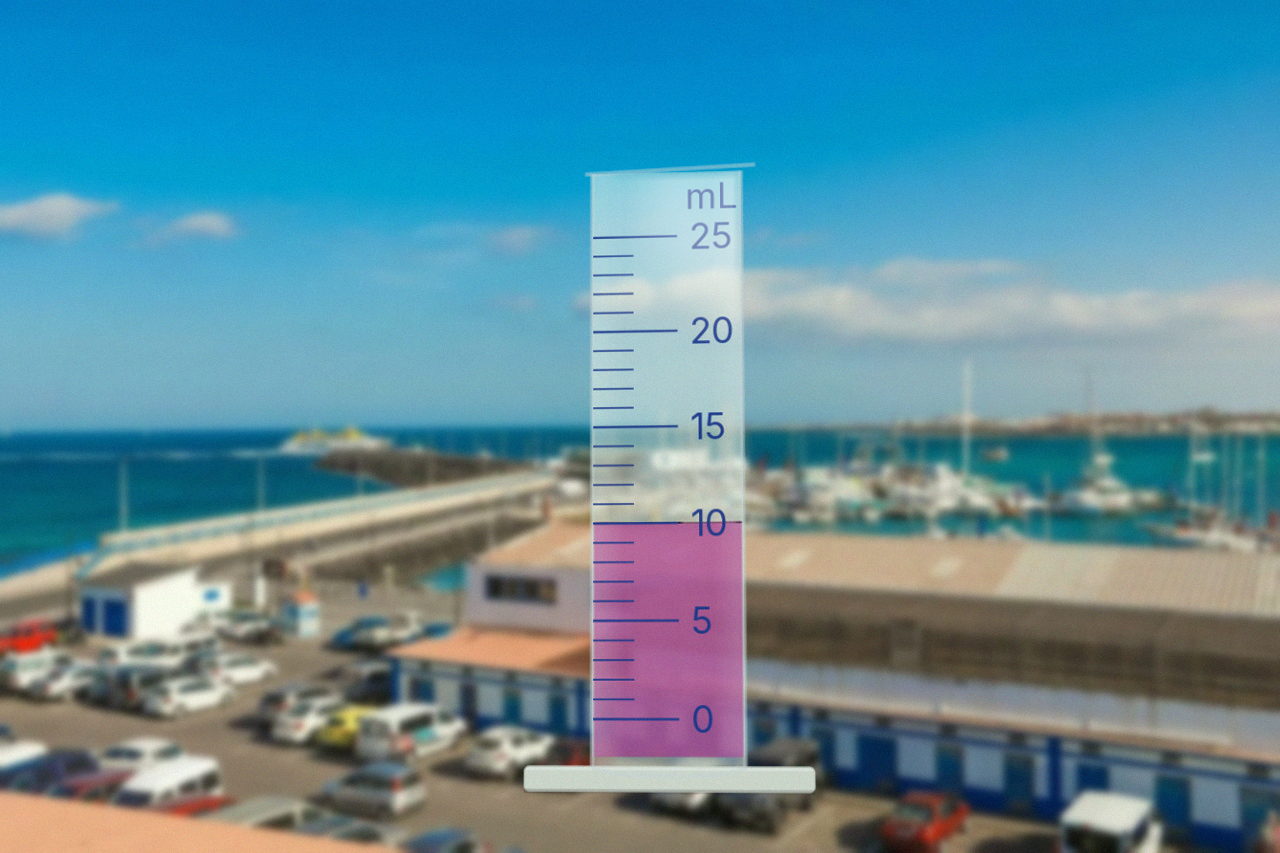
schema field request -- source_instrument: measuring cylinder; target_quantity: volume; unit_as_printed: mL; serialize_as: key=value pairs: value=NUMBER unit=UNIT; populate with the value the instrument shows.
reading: value=10 unit=mL
